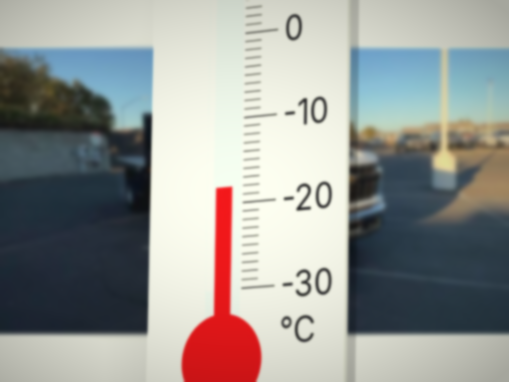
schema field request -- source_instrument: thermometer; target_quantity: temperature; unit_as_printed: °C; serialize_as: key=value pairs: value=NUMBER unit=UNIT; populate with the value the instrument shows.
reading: value=-18 unit=°C
